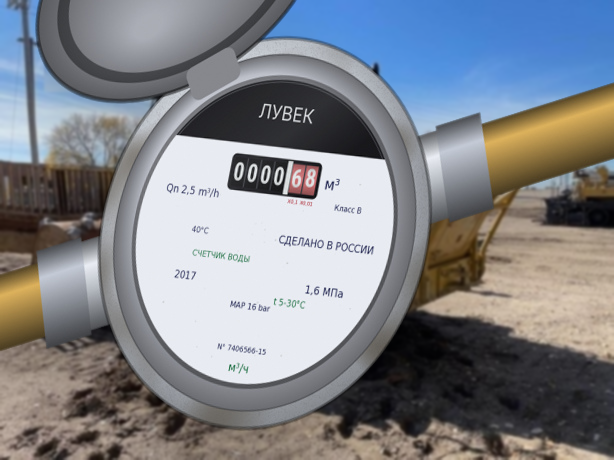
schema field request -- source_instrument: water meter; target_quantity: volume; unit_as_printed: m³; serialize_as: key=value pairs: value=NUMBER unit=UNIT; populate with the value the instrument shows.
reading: value=0.68 unit=m³
